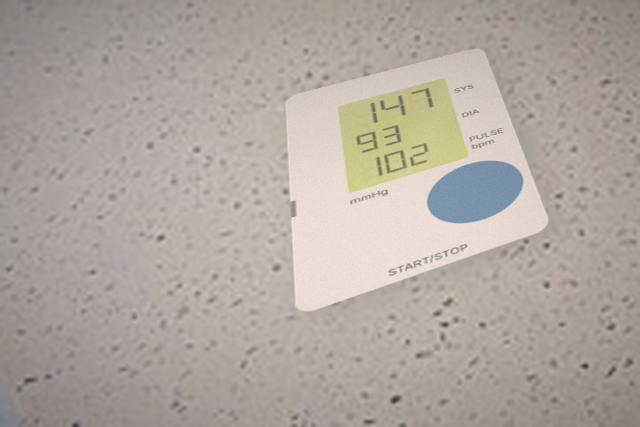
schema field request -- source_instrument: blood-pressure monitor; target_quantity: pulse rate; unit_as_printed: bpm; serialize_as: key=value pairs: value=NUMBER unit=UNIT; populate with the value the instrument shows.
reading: value=102 unit=bpm
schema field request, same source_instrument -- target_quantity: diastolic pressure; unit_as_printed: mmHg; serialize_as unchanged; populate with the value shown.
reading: value=93 unit=mmHg
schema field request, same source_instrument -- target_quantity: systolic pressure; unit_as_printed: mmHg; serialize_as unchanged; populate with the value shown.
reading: value=147 unit=mmHg
